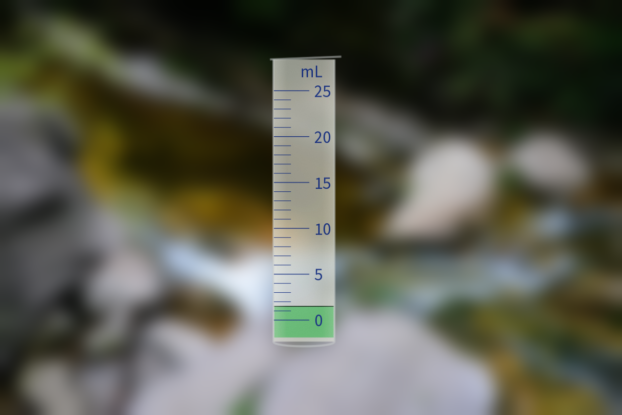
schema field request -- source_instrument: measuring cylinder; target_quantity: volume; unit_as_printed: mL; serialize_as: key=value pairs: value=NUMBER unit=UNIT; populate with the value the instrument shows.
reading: value=1.5 unit=mL
